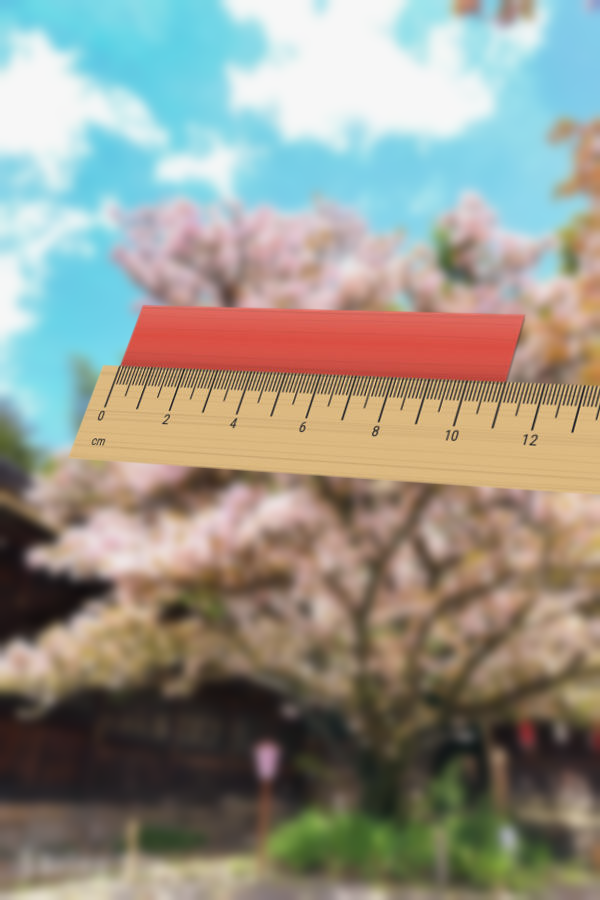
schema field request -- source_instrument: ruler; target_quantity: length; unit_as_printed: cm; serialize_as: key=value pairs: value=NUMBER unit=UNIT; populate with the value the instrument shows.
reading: value=11 unit=cm
